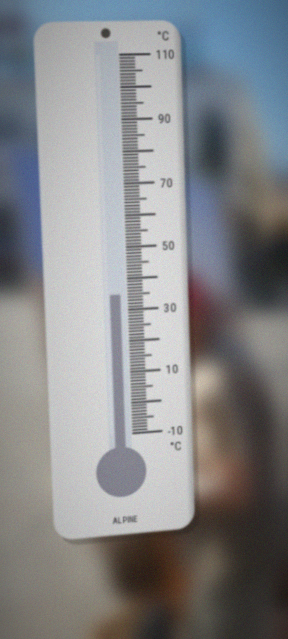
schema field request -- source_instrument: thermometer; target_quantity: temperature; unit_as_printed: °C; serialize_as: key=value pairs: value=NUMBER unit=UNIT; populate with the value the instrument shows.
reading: value=35 unit=°C
